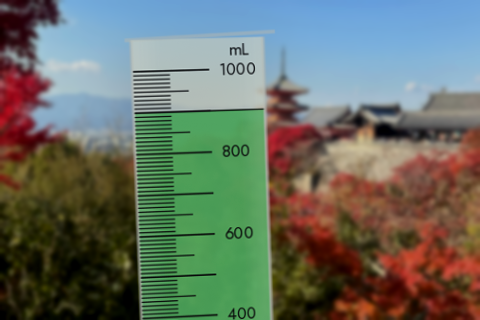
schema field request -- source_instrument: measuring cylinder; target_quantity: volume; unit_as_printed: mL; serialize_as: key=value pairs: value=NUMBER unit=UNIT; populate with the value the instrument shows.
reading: value=900 unit=mL
